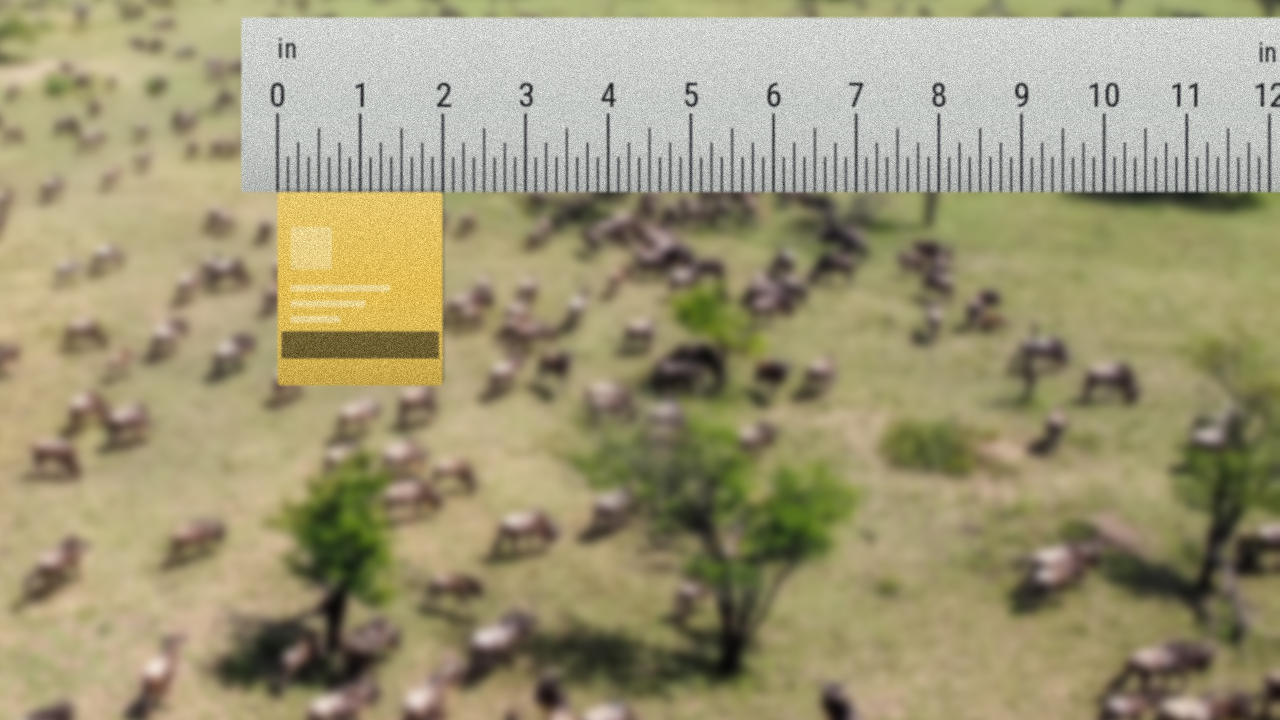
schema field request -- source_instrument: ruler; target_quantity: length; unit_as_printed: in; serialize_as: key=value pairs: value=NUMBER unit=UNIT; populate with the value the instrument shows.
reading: value=2 unit=in
